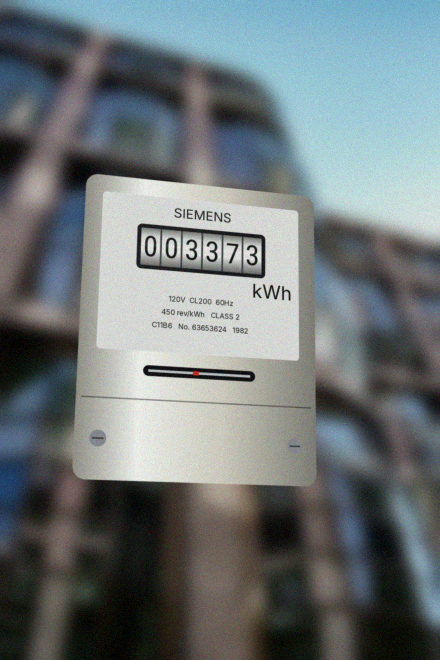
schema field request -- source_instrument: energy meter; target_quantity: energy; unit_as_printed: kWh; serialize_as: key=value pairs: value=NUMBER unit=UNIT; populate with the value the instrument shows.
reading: value=3373 unit=kWh
